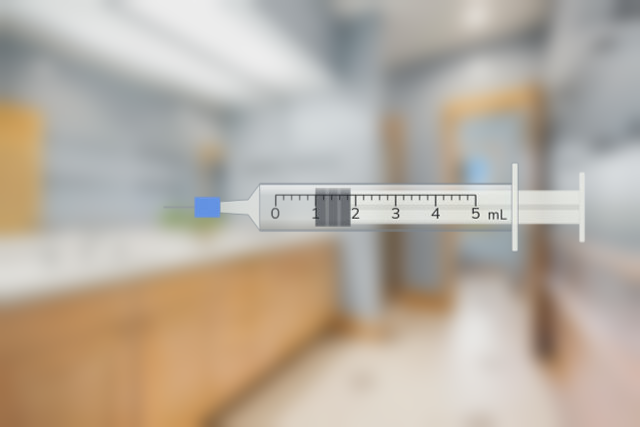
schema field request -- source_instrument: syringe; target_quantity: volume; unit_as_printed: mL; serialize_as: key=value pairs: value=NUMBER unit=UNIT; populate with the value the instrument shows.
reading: value=1 unit=mL
